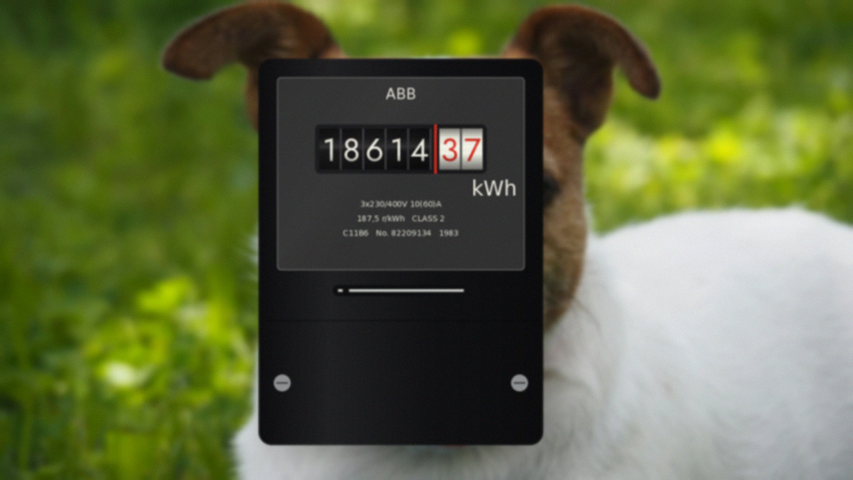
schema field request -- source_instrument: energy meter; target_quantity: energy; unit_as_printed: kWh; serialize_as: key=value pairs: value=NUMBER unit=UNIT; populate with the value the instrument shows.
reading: value=18614.37 unit=kWh
